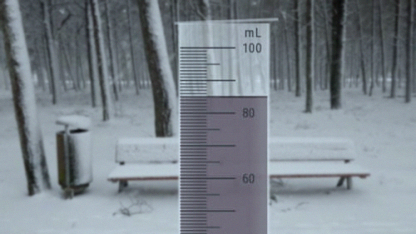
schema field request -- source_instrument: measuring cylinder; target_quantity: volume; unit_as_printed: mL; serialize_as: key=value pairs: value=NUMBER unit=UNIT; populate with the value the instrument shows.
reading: value=85 unit=mL
